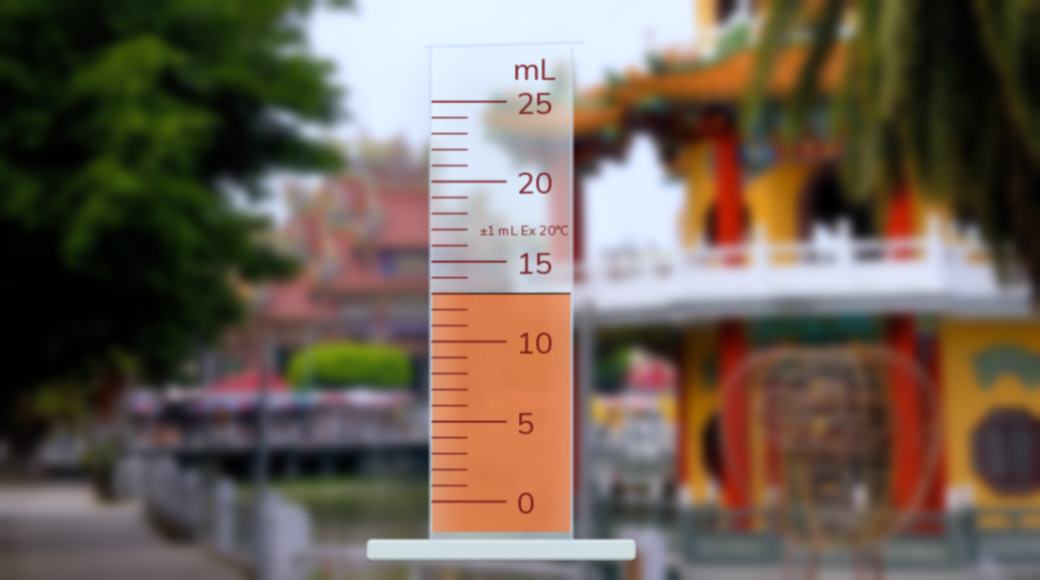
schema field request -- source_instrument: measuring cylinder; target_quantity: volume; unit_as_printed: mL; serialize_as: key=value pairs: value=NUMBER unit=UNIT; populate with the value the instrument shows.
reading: value=13 unit=mL
